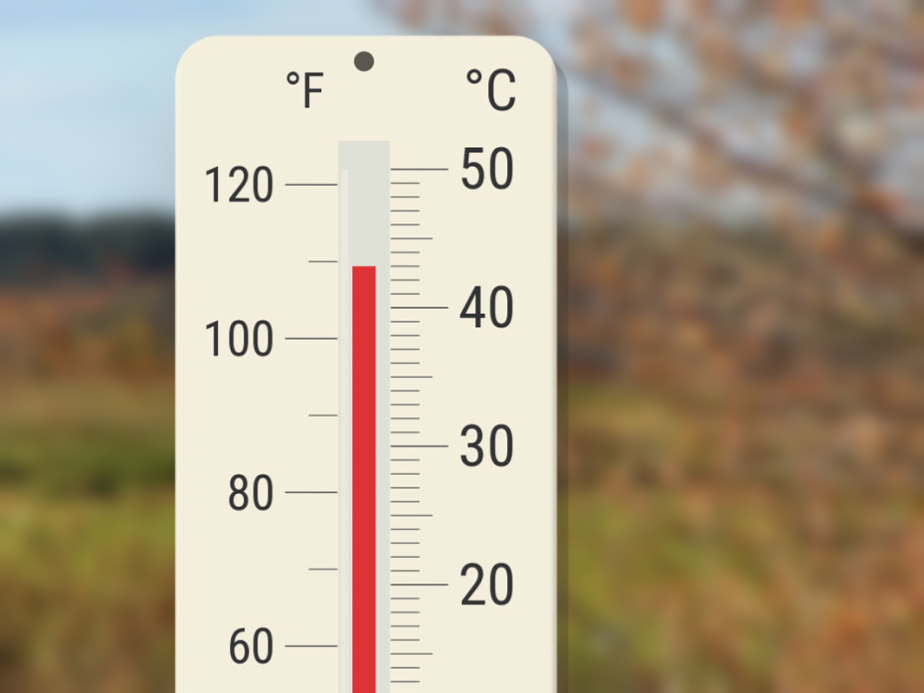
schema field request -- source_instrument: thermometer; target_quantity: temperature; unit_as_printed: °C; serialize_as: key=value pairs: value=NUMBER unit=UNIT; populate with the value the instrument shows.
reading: value=43 unit=°C
